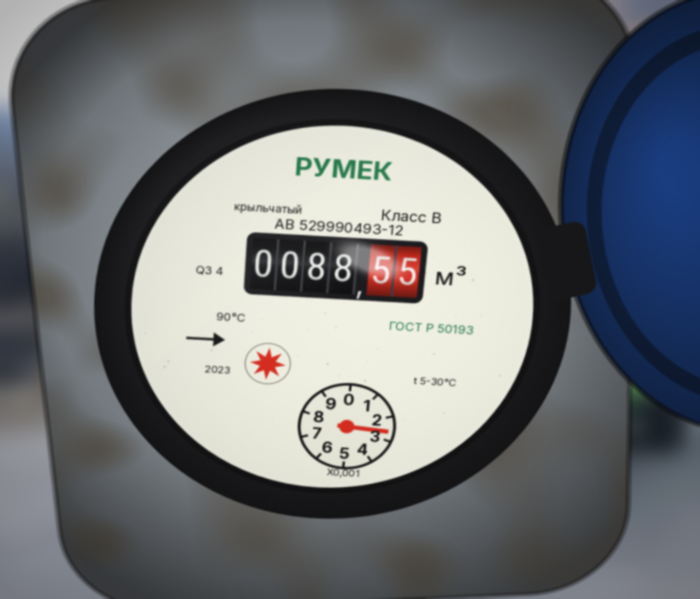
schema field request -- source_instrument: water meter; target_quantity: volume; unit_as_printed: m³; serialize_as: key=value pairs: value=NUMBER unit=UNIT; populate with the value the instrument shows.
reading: value=88.552 unit=m³
